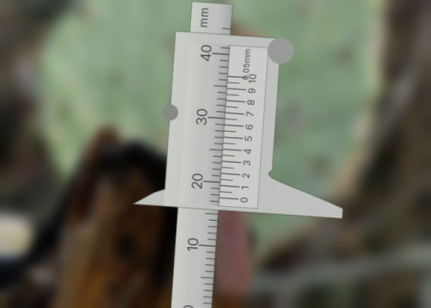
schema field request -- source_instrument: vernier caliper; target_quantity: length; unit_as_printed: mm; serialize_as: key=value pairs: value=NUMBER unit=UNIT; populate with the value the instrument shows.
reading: value=17.6 unit=mm
